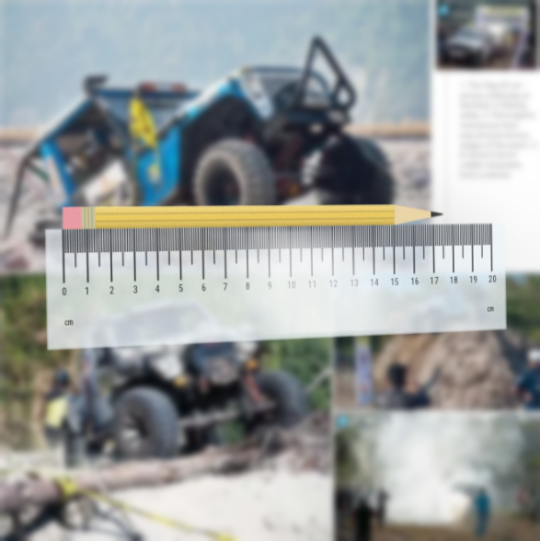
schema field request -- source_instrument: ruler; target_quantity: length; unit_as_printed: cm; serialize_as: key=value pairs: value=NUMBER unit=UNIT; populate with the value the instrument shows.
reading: value=17.5 unit=cm
